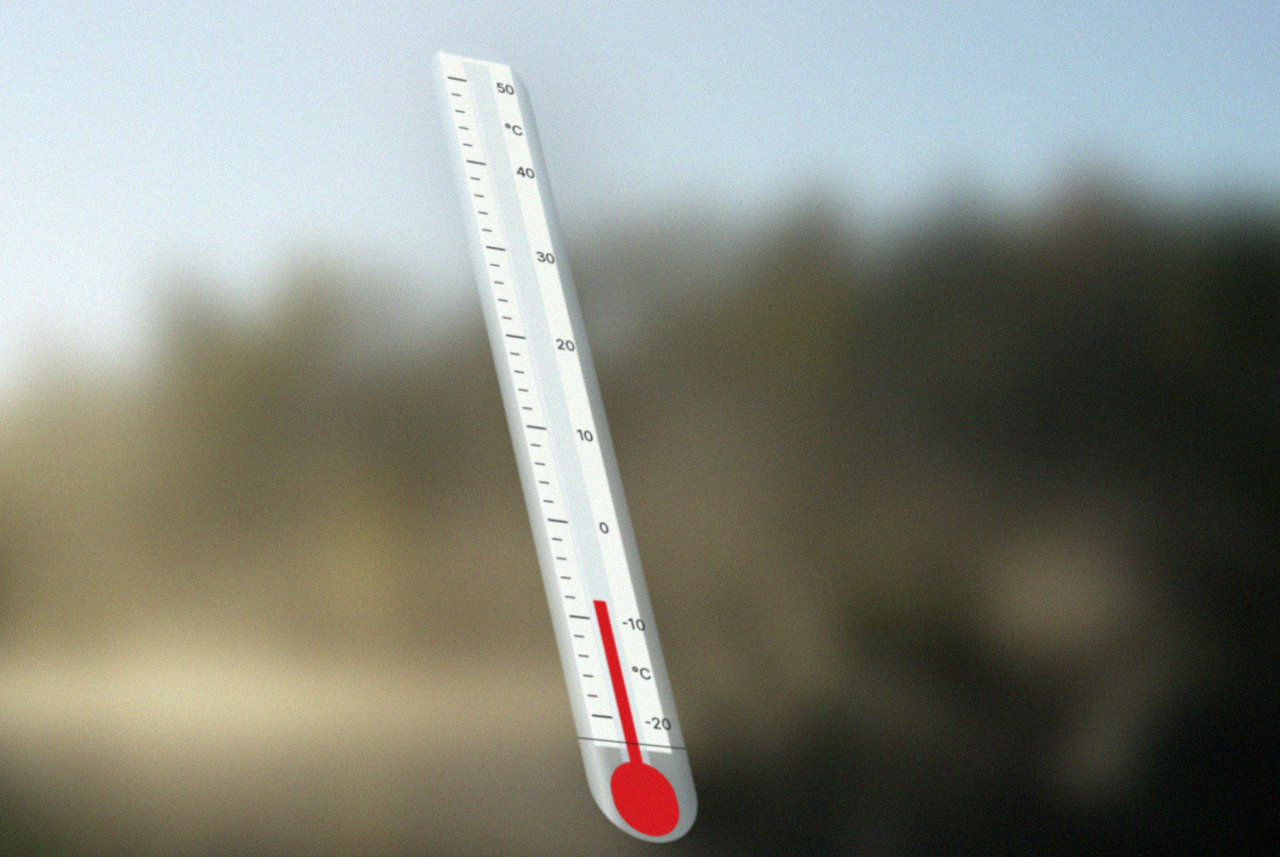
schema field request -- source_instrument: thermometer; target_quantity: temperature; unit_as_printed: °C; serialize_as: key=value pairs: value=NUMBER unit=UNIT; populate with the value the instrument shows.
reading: value=-8 unit=°C
